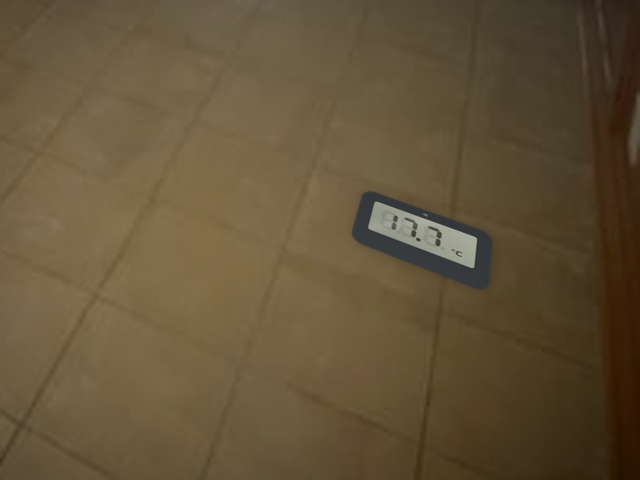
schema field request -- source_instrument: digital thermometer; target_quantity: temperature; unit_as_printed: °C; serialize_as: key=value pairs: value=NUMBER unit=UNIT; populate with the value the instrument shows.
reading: value=17.7 unit=°C
